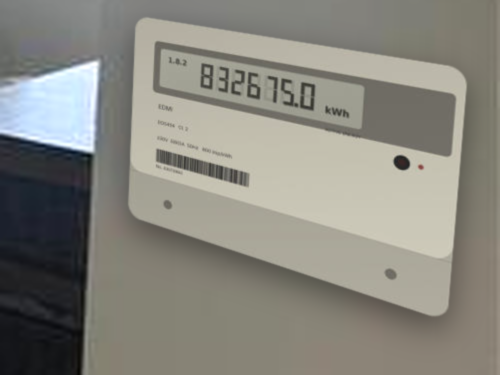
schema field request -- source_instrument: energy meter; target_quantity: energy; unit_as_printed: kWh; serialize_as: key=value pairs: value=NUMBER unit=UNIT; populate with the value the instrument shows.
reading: value=832675.0 unit=kWh
